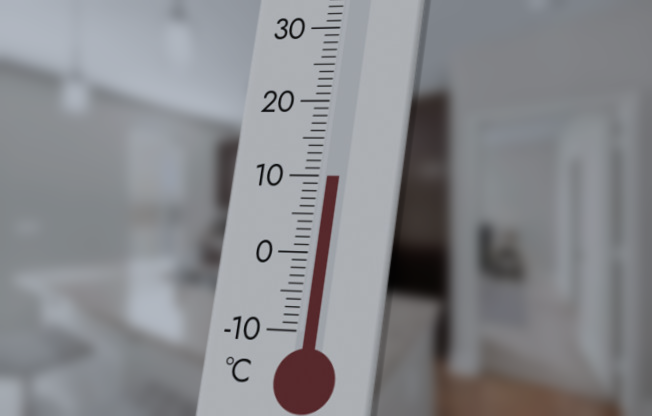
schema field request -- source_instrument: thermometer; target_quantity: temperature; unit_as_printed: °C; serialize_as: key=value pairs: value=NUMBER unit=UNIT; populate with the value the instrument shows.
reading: value=10 unit=°C
